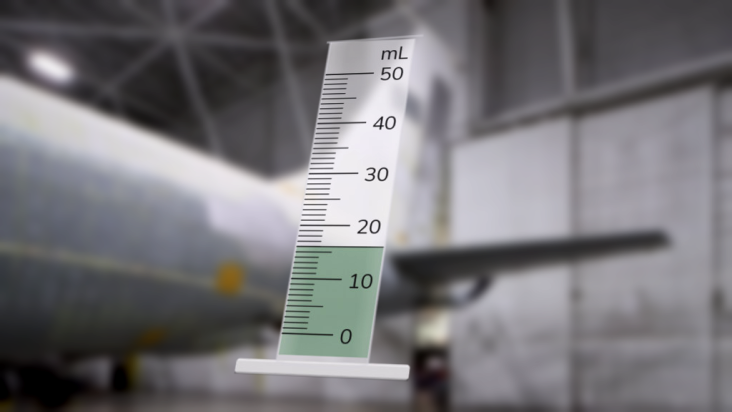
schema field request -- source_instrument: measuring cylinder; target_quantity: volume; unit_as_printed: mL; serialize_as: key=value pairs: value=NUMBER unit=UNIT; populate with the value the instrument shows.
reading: value=16 unit=mL
